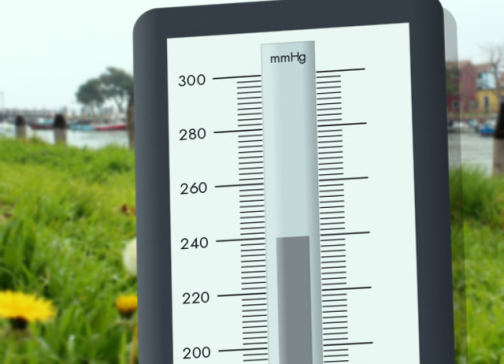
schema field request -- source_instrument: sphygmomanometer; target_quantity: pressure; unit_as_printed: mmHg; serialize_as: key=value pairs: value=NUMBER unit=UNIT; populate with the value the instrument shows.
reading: value=240 unit=mmHg
